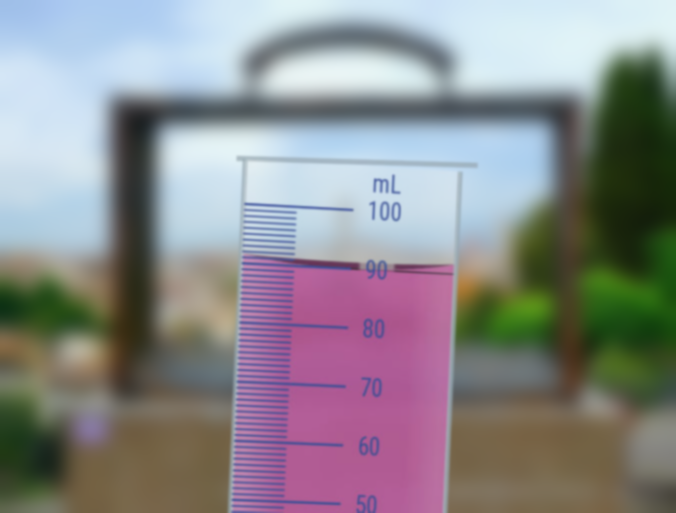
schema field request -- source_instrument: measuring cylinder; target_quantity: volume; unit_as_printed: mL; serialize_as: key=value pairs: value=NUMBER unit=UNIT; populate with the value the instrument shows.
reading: value=90 unit=mL
